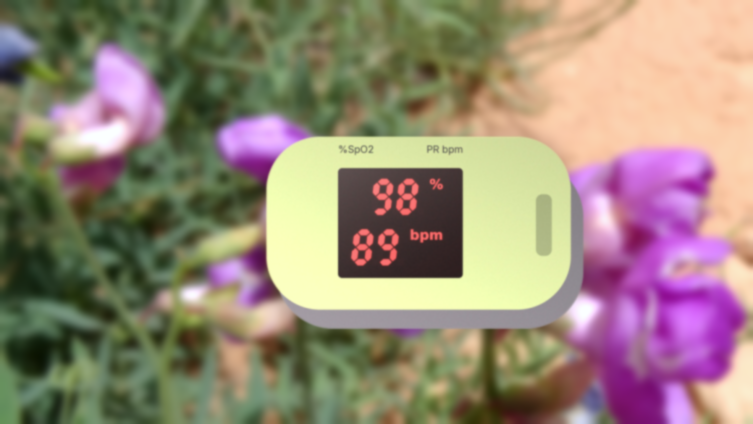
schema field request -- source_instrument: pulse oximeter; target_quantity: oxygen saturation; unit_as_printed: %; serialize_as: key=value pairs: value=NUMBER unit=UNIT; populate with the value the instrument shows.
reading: value=98 unit=%
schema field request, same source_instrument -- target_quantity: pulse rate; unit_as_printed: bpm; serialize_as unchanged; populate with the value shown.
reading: value=89 unit=bpm
